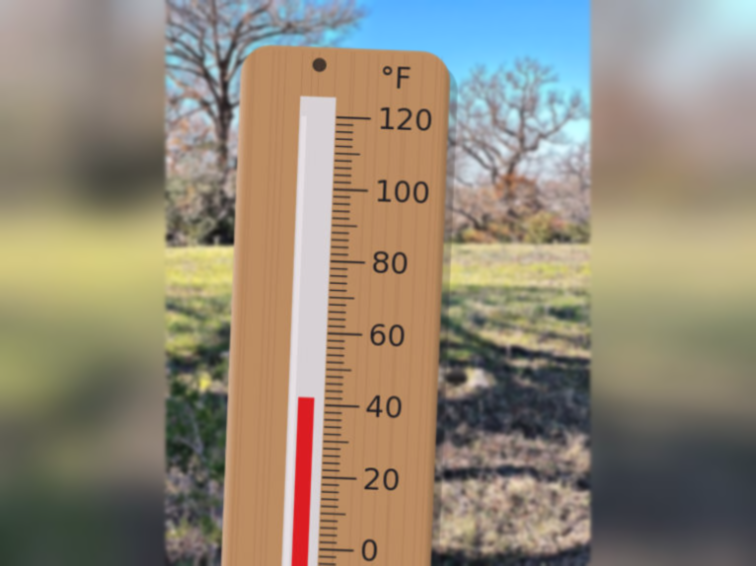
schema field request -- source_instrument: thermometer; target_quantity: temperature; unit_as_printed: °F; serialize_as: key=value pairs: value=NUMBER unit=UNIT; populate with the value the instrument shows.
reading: value=42 unit=°F
